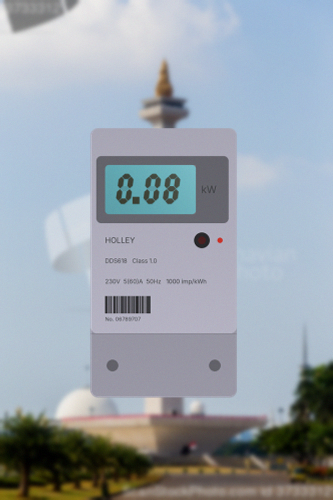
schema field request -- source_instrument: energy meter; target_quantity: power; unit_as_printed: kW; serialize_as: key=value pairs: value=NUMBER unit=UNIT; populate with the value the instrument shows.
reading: value=0.08 unit=kW
